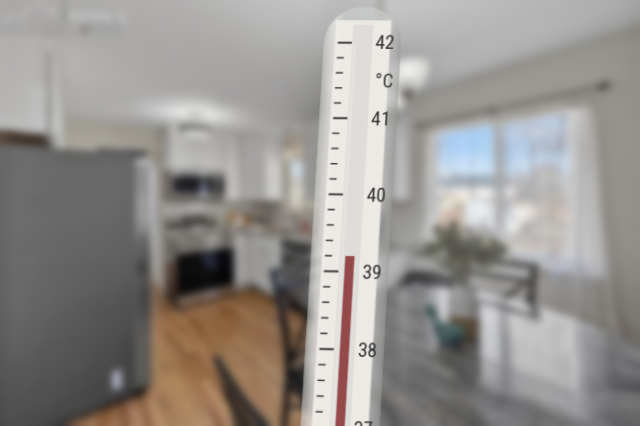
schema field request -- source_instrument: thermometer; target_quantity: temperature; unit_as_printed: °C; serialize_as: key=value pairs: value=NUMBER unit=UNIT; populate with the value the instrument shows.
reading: value=39.2 unit=°C
